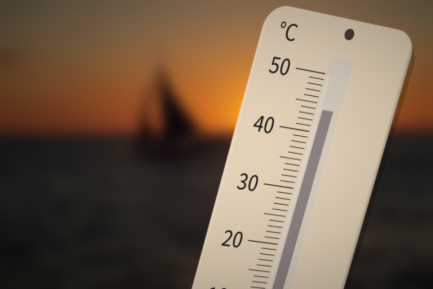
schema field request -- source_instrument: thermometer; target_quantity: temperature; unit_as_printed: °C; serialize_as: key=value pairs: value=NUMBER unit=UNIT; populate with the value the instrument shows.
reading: value=44 unit=°C
